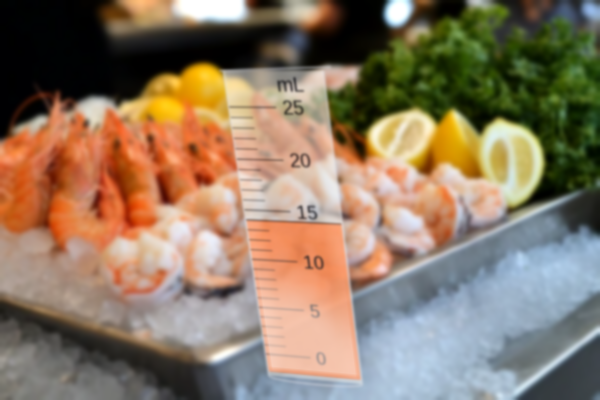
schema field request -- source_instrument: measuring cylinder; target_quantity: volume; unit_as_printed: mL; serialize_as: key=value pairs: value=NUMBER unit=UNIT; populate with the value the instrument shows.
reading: value=14 unit=mL
